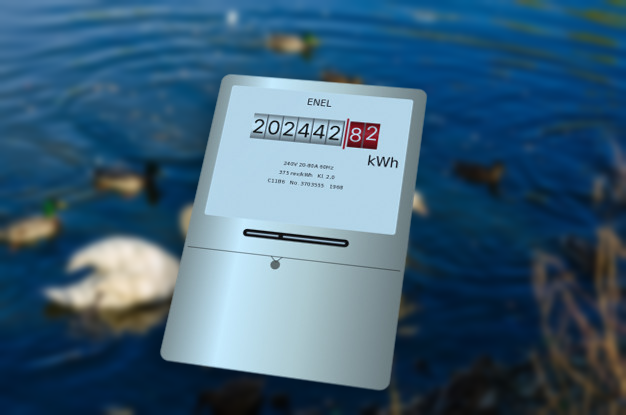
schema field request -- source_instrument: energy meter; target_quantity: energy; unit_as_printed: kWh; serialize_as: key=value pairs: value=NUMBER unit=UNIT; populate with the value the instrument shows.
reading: value=202442.82 unit=kWh
